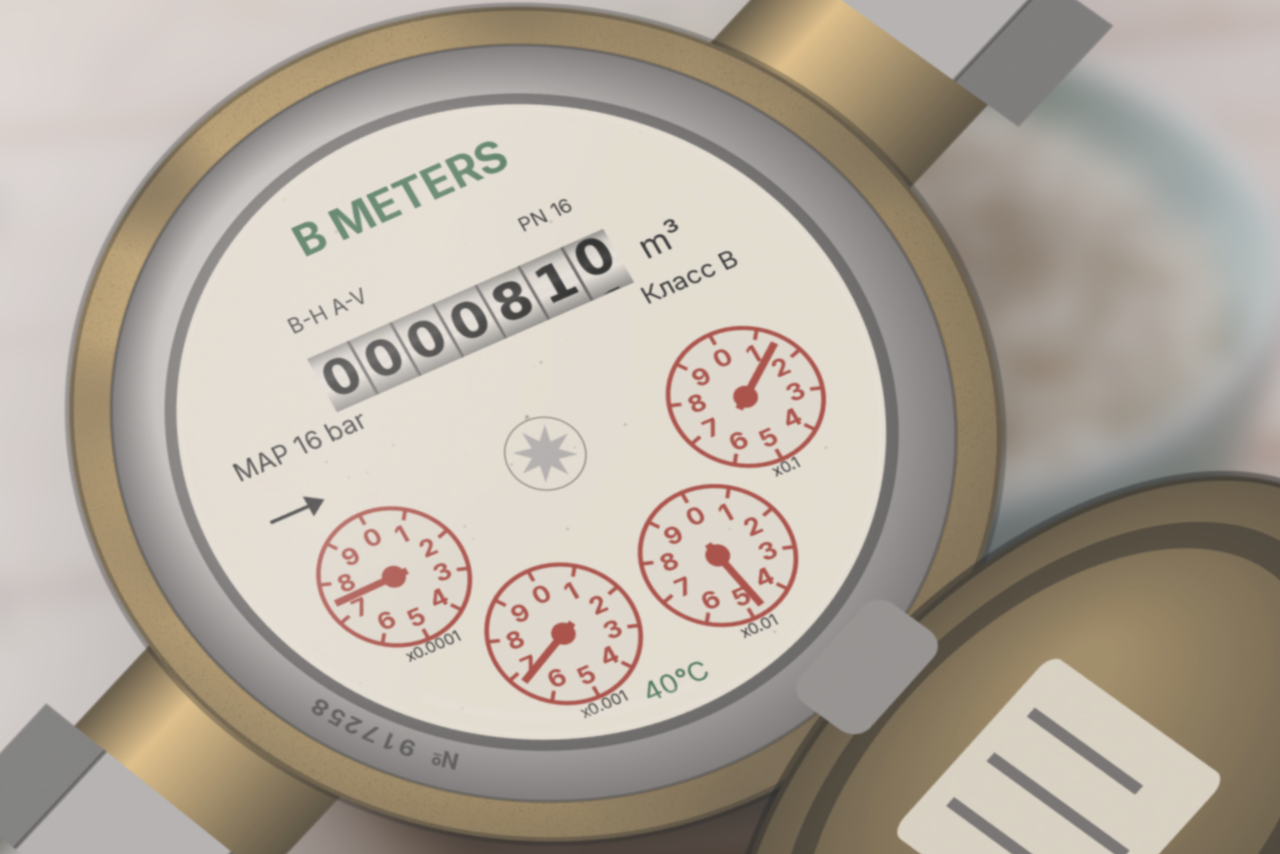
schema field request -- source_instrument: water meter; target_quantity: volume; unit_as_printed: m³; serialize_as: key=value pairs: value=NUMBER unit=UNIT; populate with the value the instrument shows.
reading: value=810.1467 unit=m³
